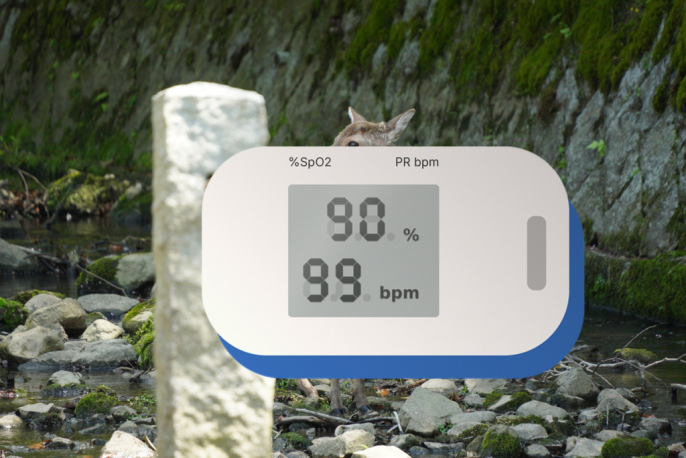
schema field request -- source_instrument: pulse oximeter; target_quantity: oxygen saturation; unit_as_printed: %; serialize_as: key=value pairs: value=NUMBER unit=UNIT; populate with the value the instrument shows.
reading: value=90 unit=%
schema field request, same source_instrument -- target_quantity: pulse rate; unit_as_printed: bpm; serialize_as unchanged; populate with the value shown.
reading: value=99 unit=bpm
